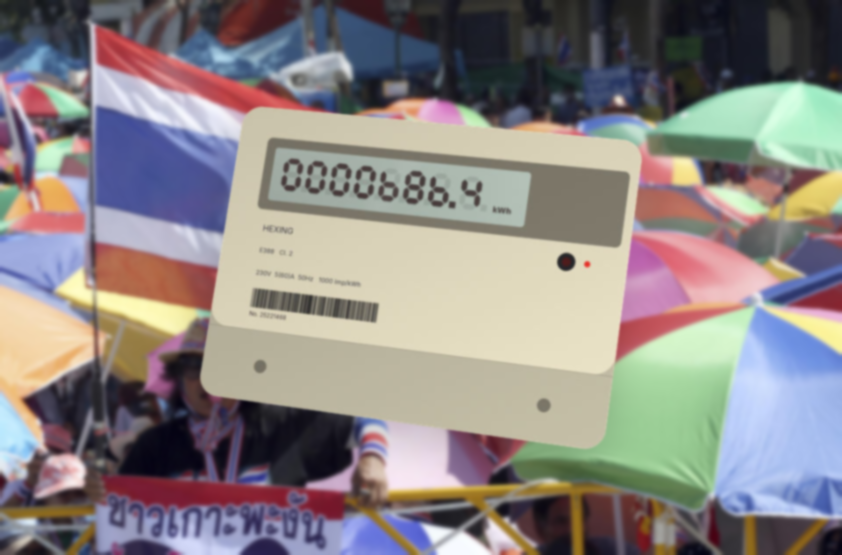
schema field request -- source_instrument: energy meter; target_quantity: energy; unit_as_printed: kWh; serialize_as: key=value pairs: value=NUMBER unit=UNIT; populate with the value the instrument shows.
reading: value=686.4 unit=kWh
